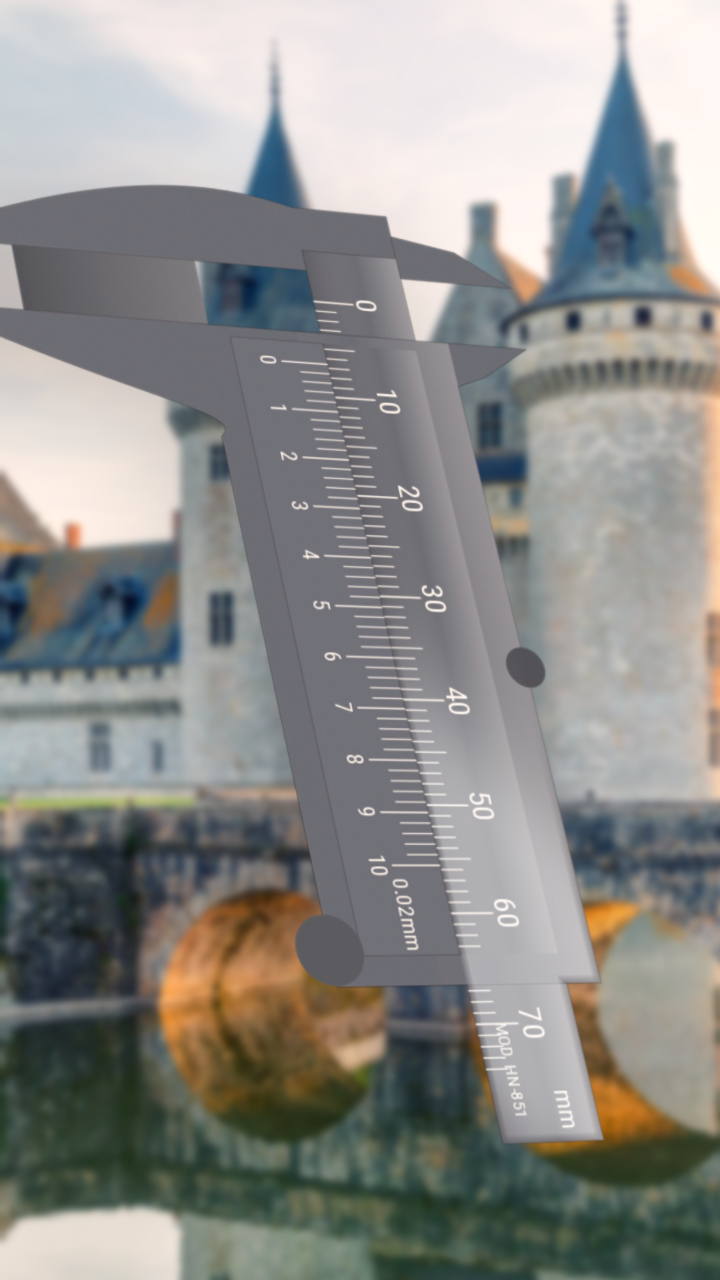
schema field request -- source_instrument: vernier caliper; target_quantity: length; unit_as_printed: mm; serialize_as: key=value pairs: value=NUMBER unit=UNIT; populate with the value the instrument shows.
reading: value=6.6 unit=mm
